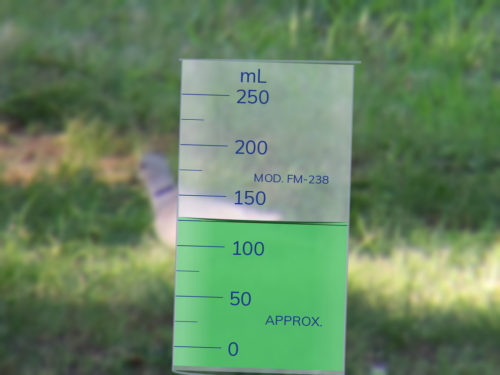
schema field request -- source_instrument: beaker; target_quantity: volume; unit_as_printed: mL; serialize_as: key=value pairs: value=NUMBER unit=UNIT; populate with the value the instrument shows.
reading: value=125 unit=mL
